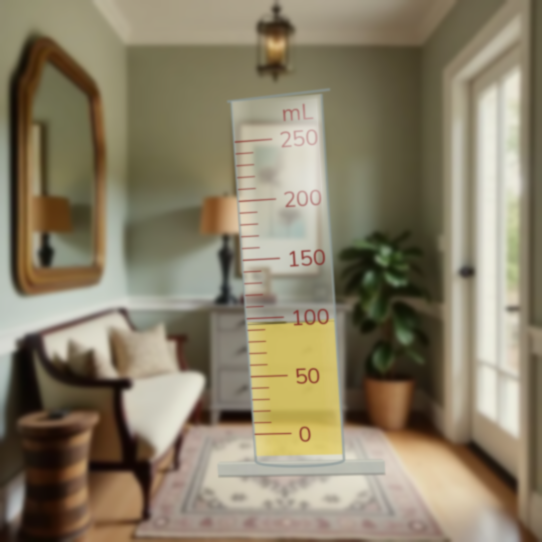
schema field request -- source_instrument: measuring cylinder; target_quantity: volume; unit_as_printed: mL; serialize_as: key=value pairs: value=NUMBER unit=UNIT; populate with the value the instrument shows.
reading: value=95 unit=mL
